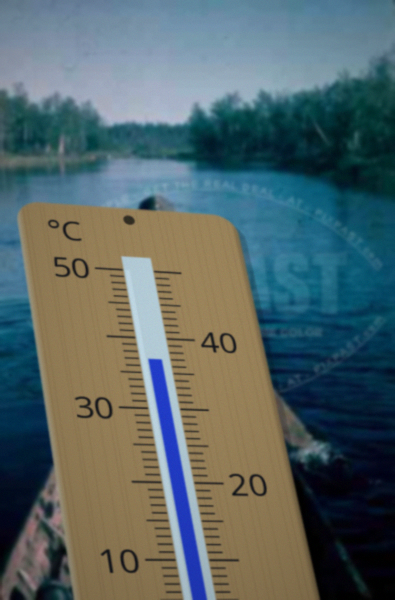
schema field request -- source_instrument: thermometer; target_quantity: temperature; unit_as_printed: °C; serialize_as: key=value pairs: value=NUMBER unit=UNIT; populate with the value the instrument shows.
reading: value=37 unit=°C
